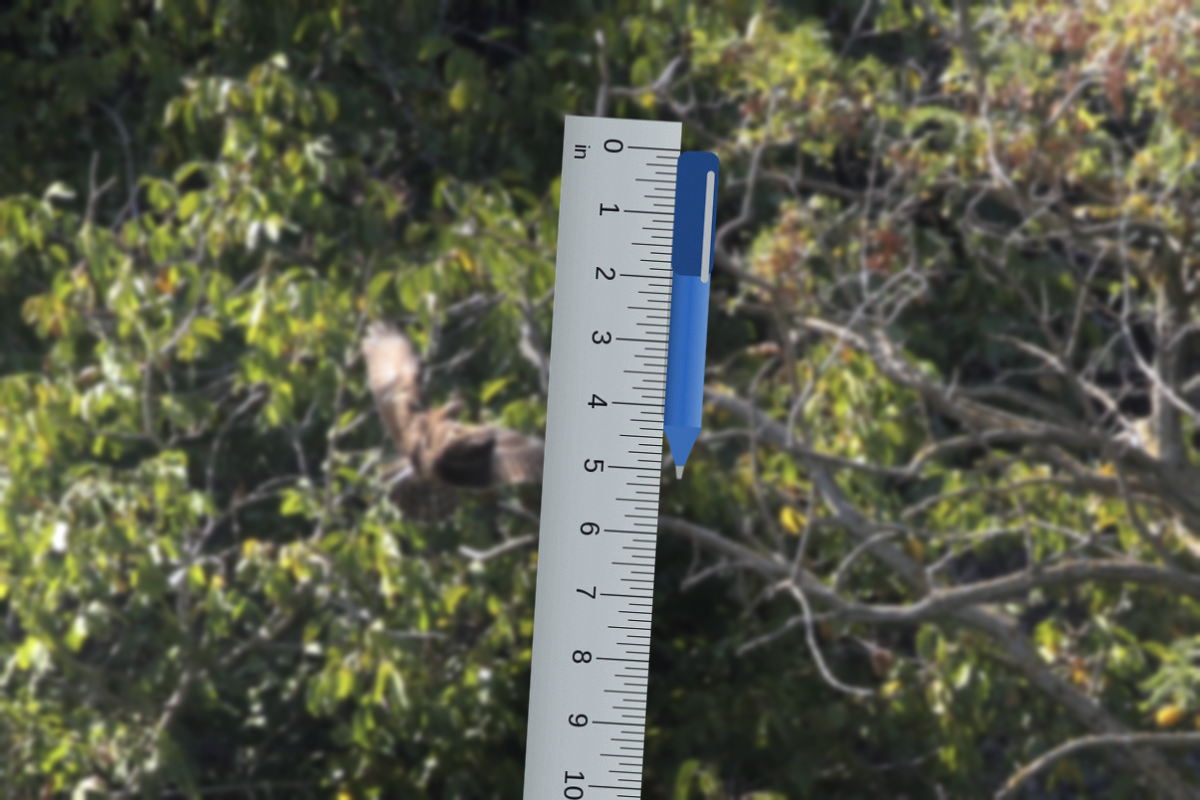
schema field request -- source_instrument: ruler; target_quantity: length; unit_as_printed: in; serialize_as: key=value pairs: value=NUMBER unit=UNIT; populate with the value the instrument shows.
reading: value=5.125 unit=in
